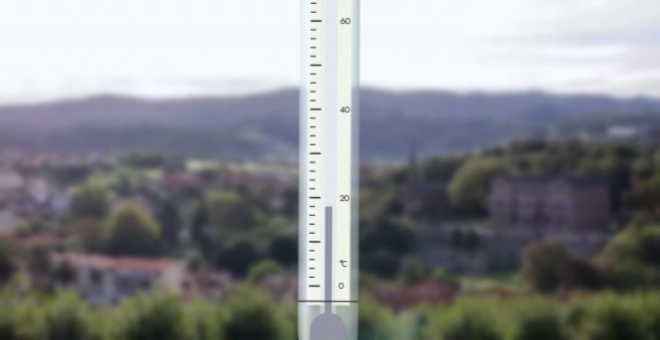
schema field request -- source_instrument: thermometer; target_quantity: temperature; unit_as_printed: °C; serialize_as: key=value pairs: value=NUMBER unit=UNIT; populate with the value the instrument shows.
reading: value=18 unit=°C
